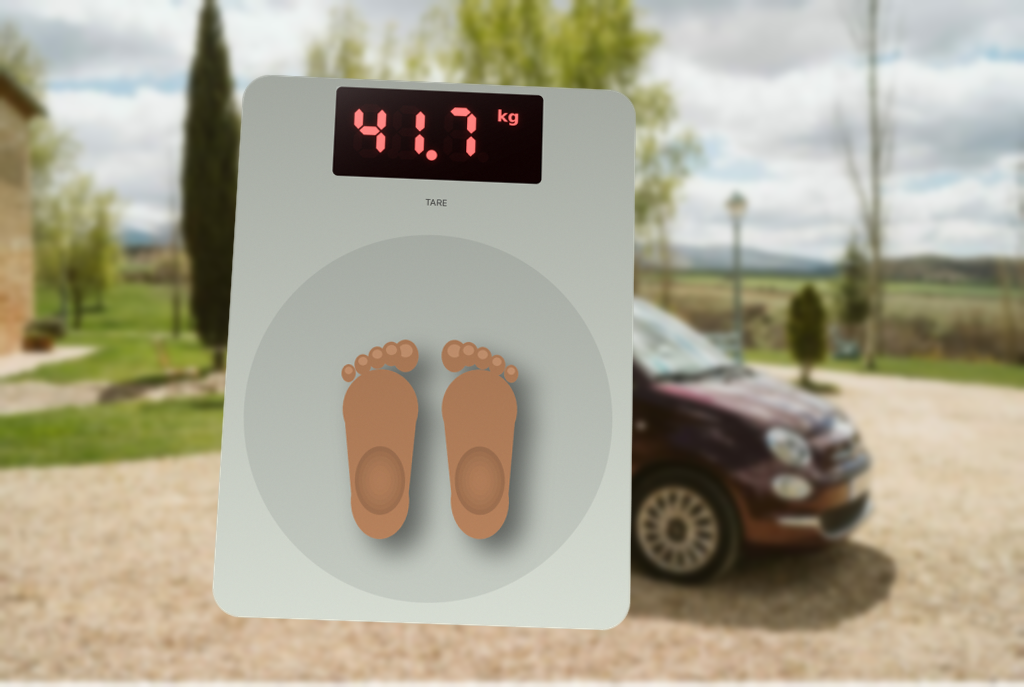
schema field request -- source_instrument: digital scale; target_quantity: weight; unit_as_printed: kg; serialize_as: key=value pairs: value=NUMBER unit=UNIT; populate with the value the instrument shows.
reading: value=41.7 unit=kg
